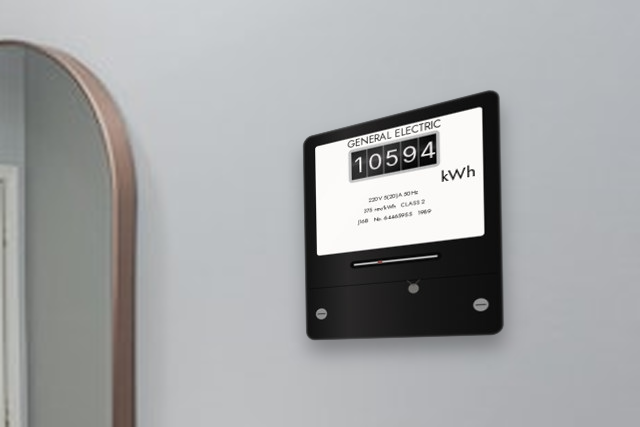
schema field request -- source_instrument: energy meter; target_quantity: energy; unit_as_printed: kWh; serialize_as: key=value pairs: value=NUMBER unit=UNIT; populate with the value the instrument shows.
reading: value=10594 unit=kWh
